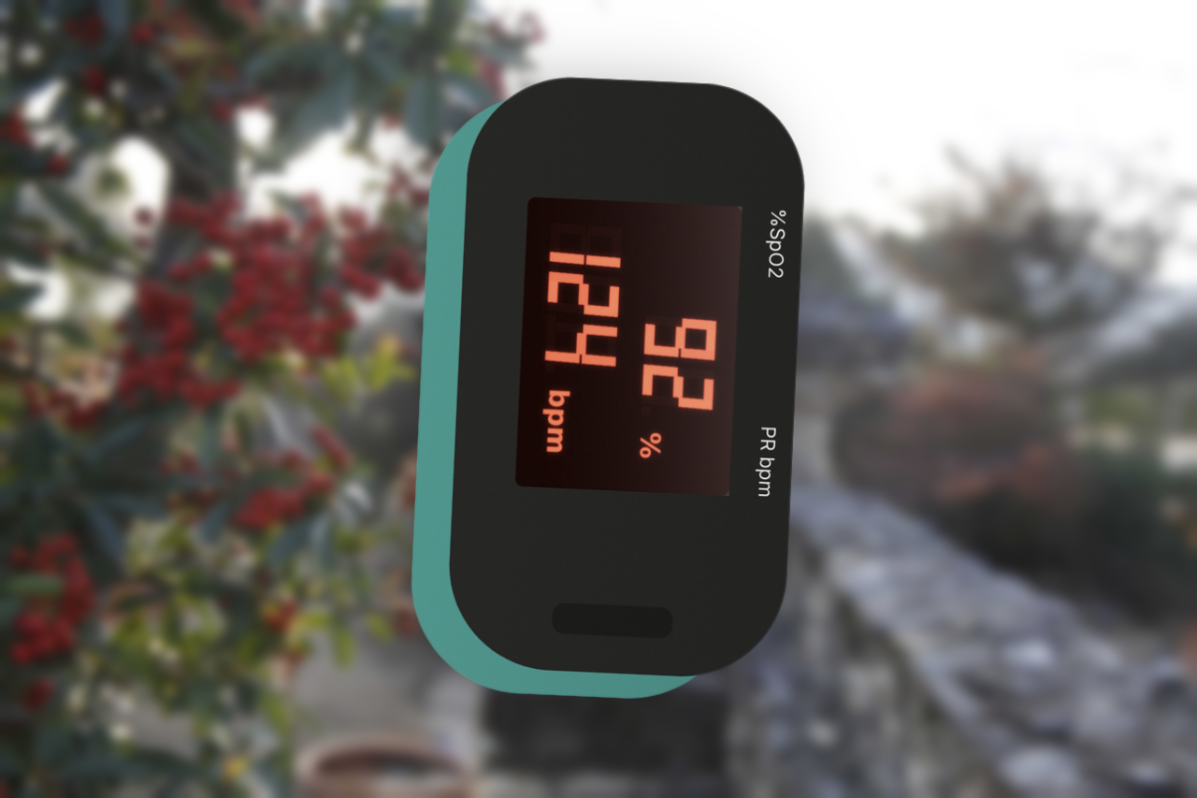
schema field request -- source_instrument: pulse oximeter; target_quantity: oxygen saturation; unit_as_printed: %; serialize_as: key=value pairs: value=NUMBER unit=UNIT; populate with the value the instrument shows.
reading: value=92 unit=%
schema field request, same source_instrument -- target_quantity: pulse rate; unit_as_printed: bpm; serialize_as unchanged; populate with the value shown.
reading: value=124 unit=bpm
